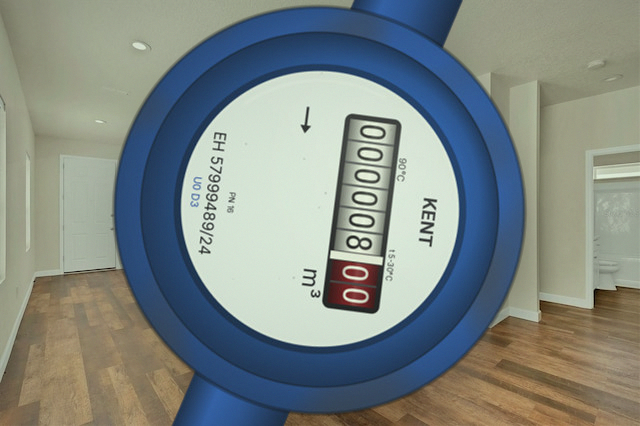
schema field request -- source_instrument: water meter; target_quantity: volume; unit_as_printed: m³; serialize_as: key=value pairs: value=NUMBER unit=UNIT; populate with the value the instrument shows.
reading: value=8.00 unit=m³
